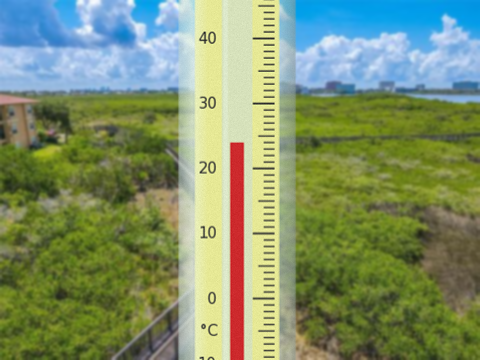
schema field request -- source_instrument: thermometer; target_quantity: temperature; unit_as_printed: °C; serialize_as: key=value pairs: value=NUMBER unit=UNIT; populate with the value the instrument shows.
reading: value=24 unit=°C
